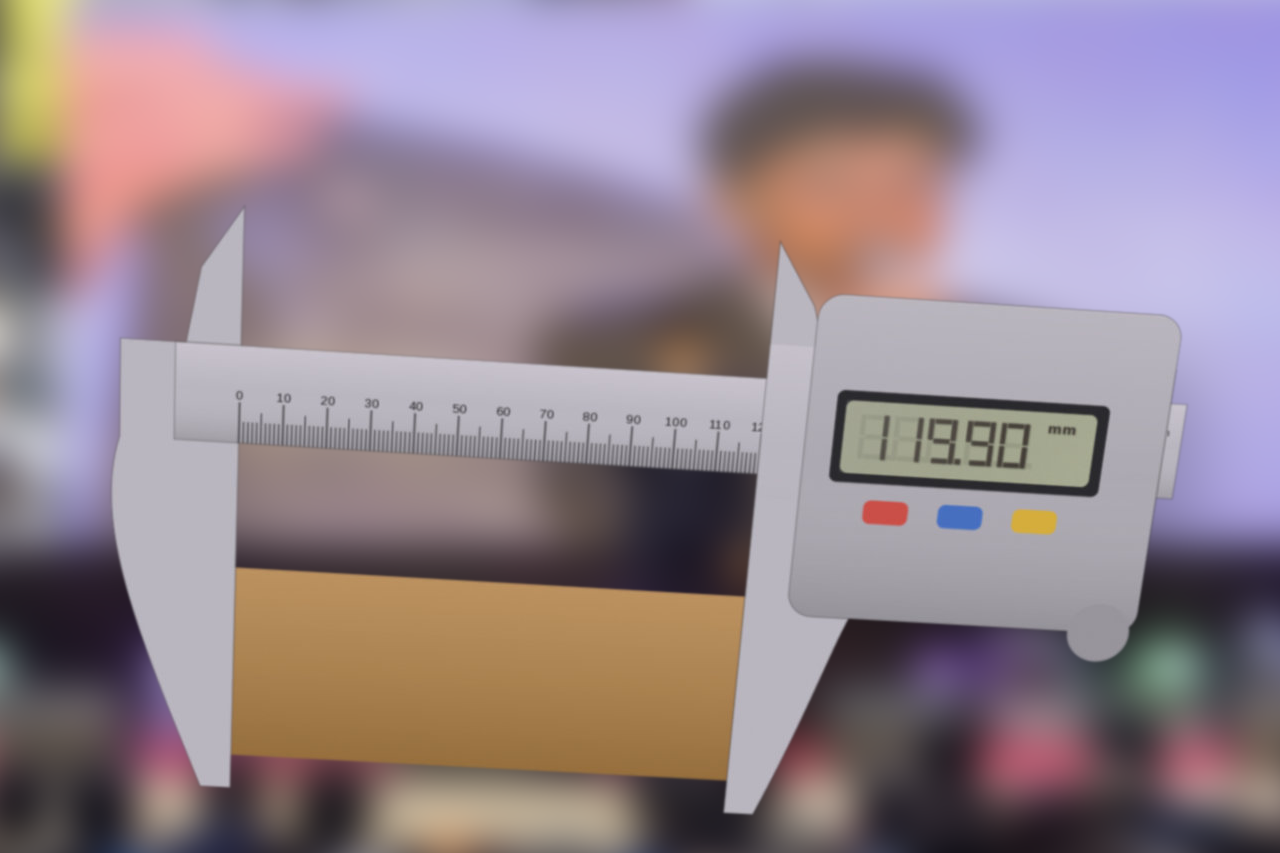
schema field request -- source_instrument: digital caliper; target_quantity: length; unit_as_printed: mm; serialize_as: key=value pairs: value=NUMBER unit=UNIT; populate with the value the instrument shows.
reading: value=119.90 unit=mm
